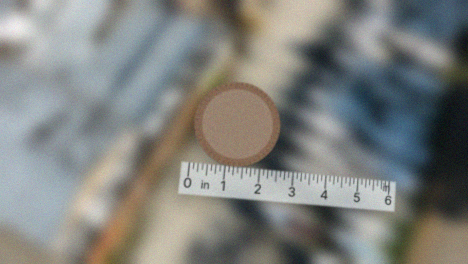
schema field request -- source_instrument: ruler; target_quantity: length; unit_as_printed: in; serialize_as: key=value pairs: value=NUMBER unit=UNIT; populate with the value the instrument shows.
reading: value=2.5 unit=in
